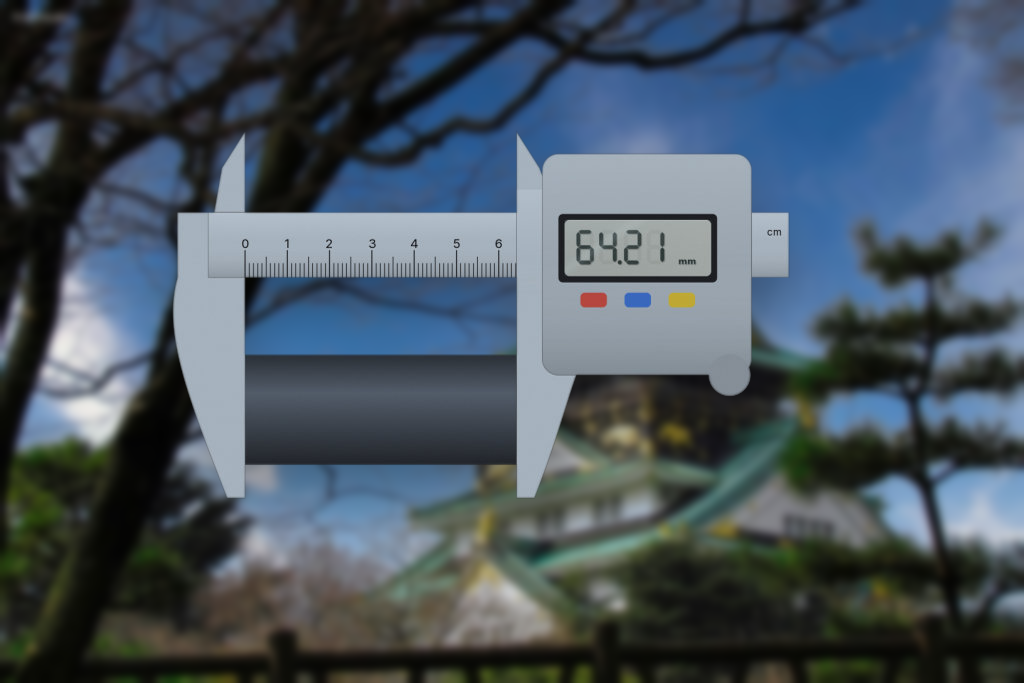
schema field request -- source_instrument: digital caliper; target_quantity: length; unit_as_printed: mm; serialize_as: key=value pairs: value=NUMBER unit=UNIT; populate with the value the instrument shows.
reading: value=64.21 unit=mm
